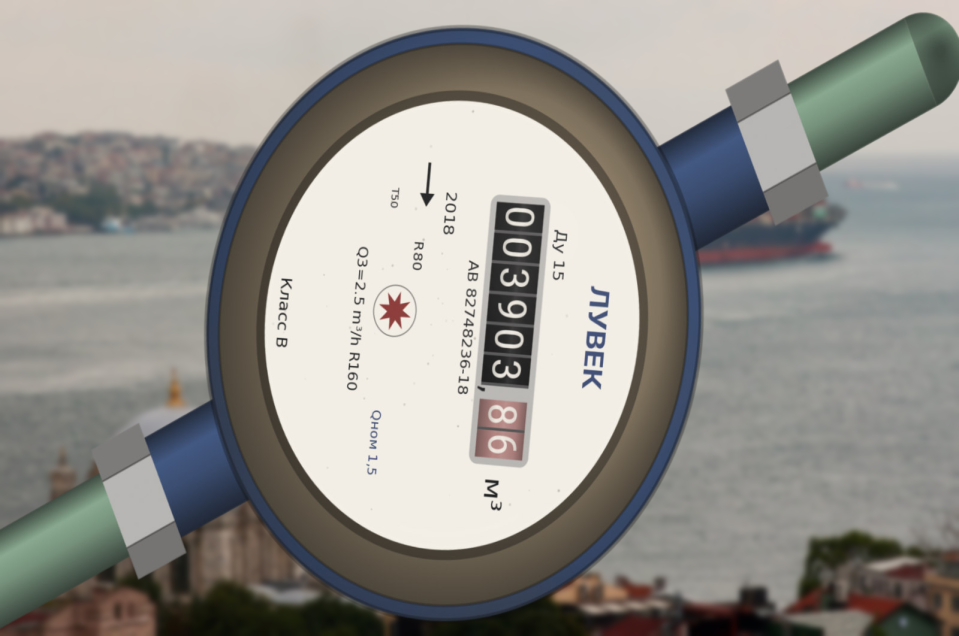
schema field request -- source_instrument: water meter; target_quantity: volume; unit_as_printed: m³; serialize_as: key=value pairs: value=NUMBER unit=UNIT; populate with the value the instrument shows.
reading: value=3903.86 unit=m³
